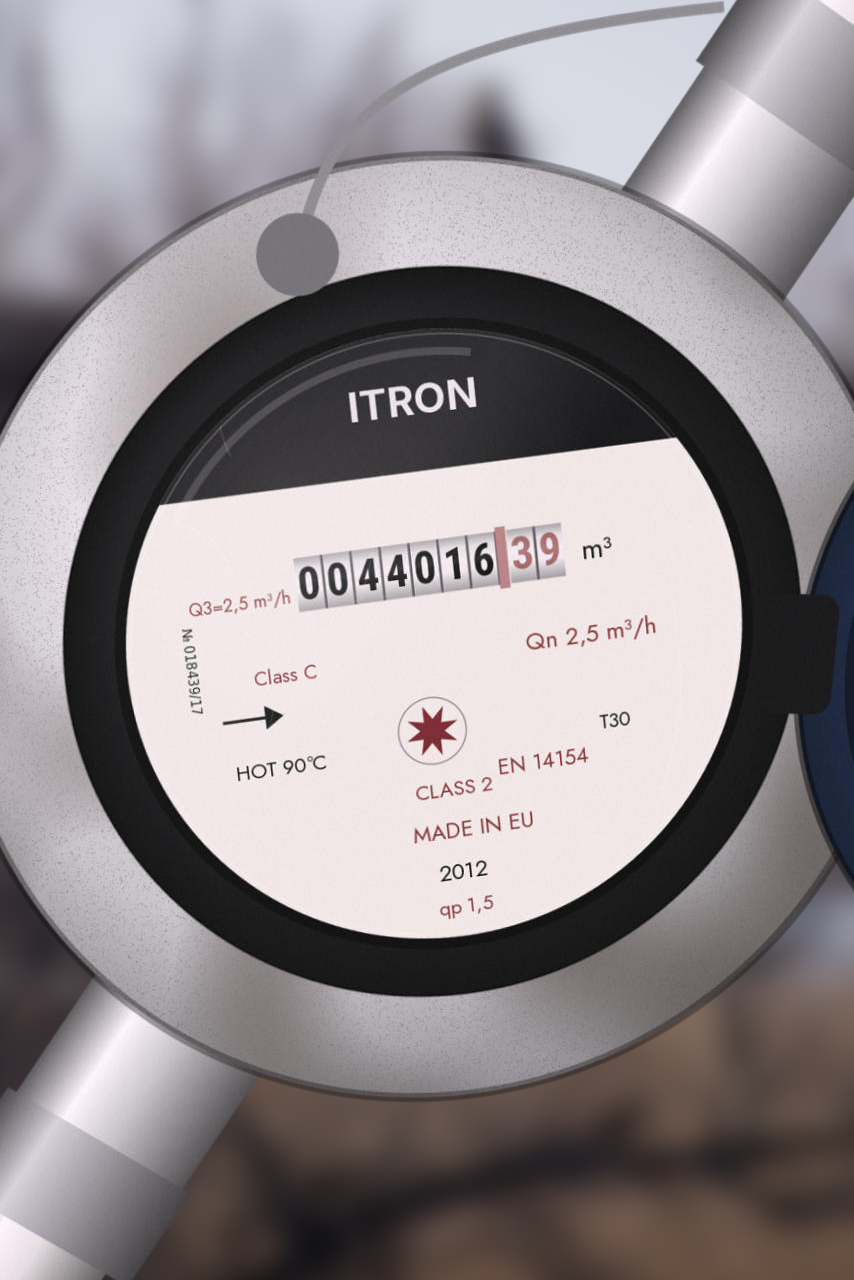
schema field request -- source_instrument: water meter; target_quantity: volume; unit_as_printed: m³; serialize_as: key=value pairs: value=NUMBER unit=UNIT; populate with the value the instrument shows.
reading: value=44016.39 unit=m³
